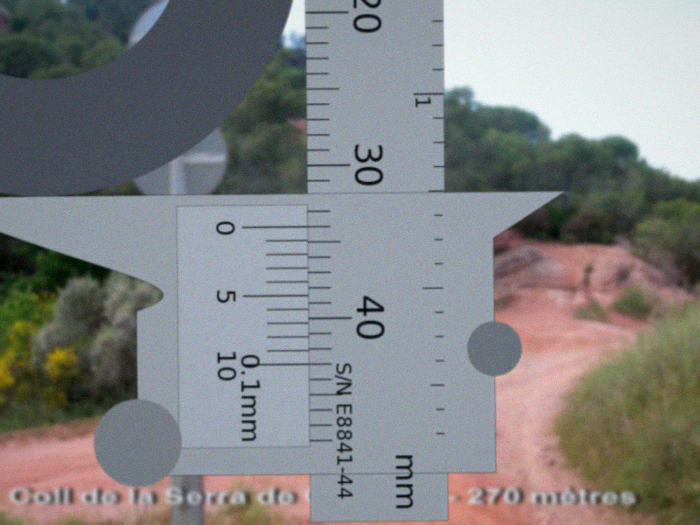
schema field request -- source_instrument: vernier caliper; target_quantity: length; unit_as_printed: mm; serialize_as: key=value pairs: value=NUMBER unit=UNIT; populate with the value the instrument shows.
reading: value=34.0 unit=mm
